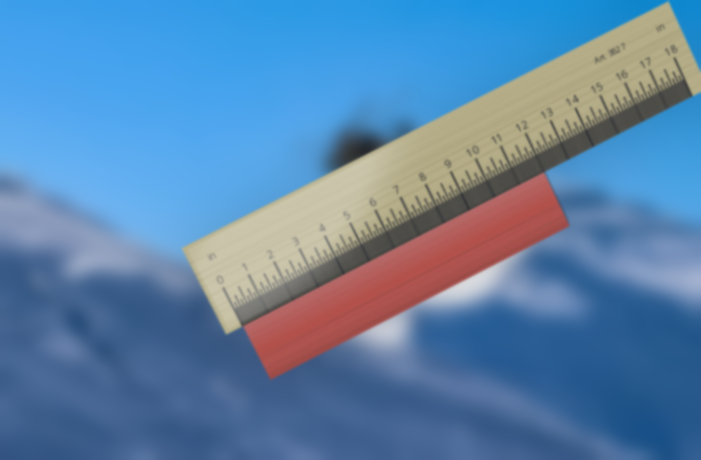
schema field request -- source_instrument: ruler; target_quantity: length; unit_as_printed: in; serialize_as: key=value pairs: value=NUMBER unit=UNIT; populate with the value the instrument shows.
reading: value=12 unit=in
